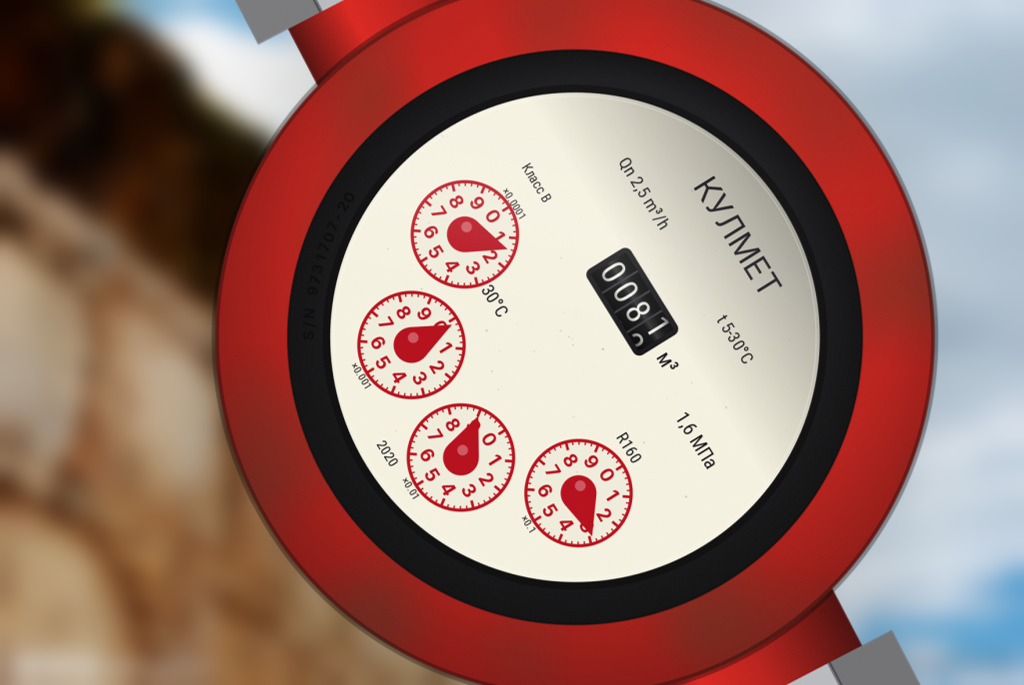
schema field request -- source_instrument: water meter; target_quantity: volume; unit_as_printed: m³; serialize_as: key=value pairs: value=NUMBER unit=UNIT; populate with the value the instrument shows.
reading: value=81.2901 unit=m³
